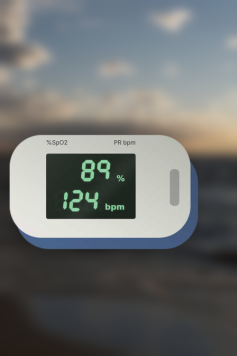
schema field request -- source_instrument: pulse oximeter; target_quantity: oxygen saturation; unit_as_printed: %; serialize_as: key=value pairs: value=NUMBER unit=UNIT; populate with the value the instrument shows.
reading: value=89 unit=%
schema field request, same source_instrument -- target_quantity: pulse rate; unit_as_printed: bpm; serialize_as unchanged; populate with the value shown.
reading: value=124 unit=bpm
